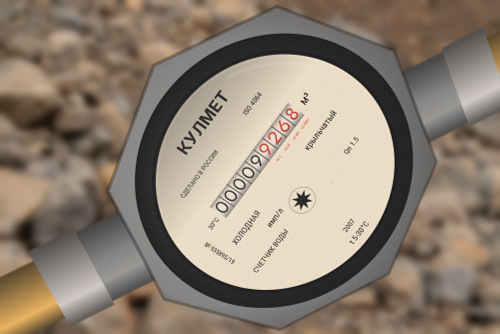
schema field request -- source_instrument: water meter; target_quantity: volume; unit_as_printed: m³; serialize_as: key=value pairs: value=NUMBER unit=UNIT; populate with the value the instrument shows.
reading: value=9.9268 unit=m³
